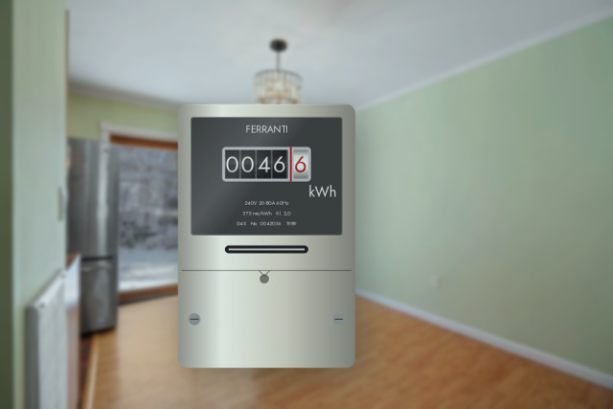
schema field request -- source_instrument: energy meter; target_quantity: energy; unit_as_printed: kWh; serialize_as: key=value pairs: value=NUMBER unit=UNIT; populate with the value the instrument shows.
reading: value=46.6 unit=kWh
